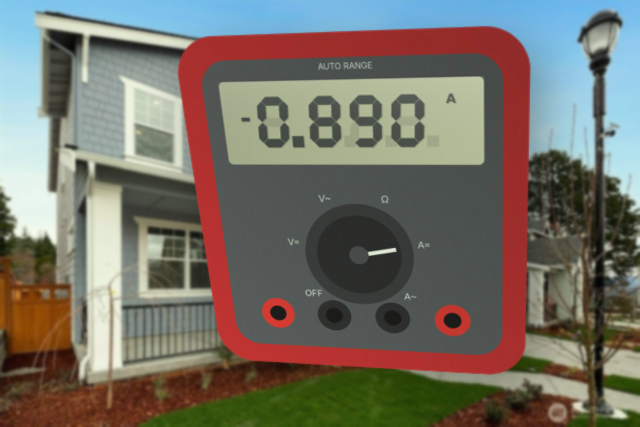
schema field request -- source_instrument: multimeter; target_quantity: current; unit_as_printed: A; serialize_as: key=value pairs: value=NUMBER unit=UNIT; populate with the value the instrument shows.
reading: value=-0.890 unit=A
